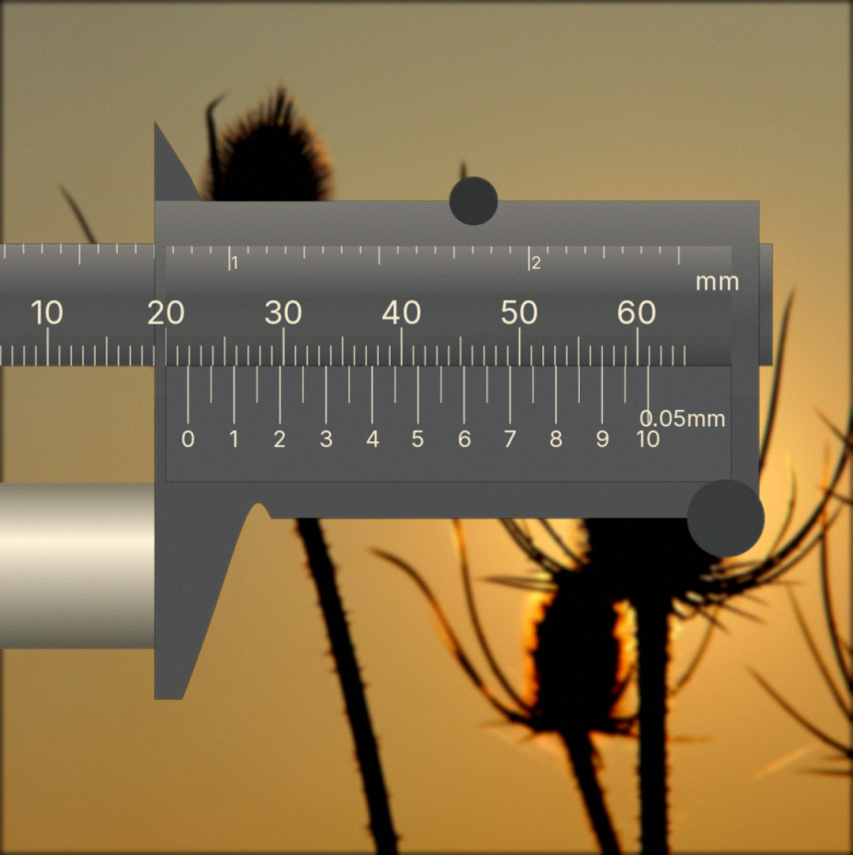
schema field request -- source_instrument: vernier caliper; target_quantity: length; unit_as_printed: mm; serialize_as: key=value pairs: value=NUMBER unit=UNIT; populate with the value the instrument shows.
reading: value=21.9 unit=mm
